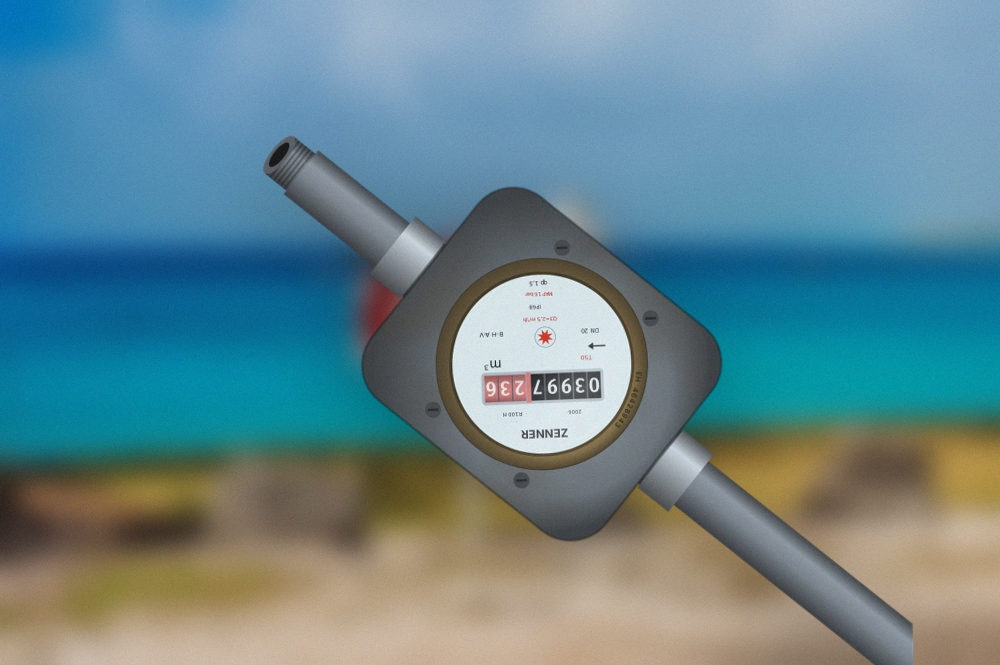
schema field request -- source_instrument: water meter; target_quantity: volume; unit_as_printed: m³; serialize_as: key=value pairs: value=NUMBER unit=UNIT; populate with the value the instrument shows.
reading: value=3997.236 unit=m³
